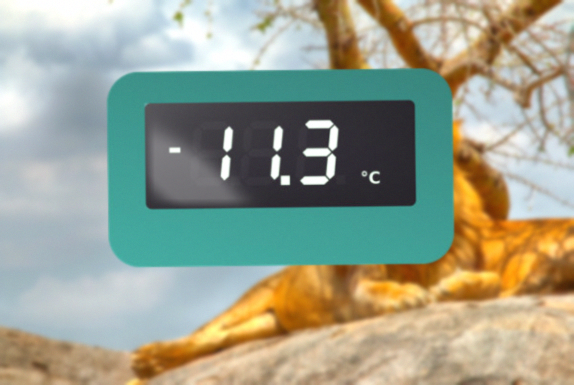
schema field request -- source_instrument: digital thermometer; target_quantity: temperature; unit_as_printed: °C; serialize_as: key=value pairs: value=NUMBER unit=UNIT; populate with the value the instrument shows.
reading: value=-11.3 unit=°C
